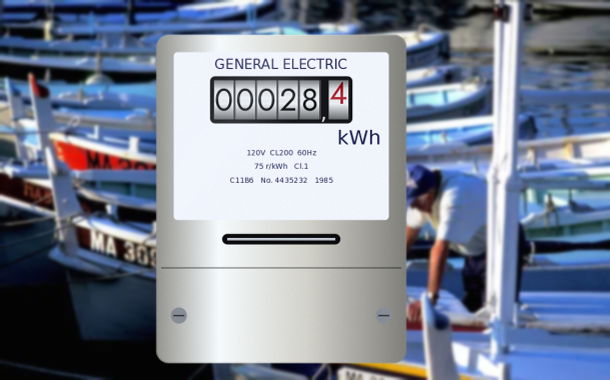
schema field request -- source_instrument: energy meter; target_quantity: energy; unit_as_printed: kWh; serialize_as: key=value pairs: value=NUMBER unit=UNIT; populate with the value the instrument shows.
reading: value=28.4 unit=kWh
